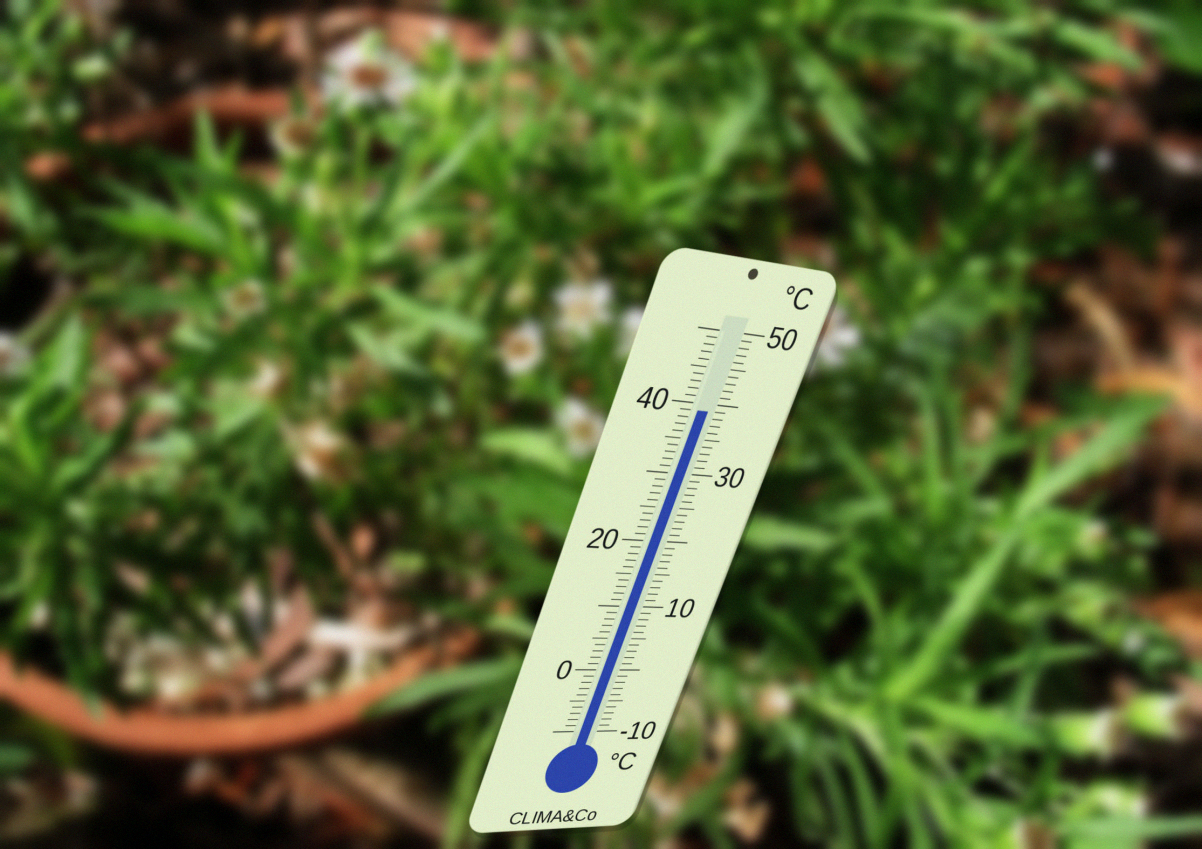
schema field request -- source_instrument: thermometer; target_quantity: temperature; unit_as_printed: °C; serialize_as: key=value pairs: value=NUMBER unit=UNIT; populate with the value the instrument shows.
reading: value=39 unit=°C
